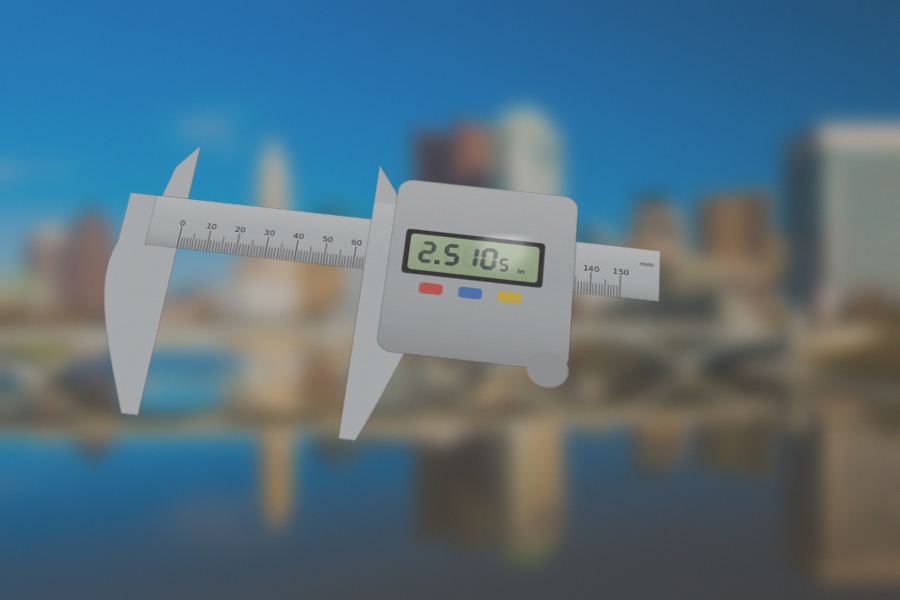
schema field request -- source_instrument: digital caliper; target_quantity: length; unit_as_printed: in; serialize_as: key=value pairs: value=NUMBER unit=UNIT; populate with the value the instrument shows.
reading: value=2.5105 unit=in
